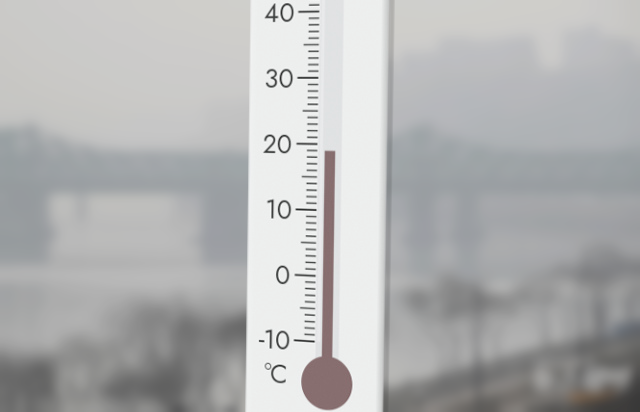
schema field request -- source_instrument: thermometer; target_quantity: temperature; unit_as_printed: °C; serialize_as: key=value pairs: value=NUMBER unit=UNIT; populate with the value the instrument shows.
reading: value=19 unit=°C
